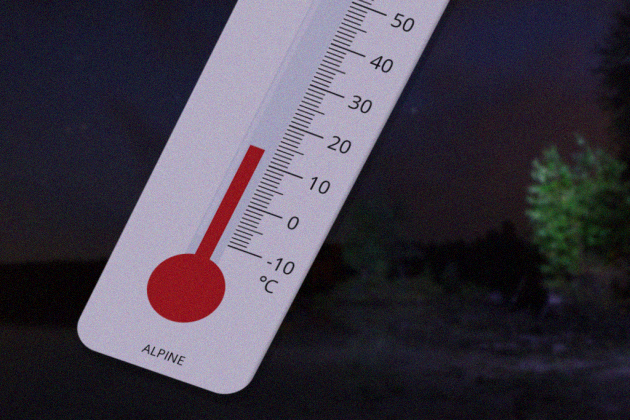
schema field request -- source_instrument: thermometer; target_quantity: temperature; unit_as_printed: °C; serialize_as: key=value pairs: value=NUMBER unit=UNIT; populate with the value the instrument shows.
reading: value=13 unit=°C
